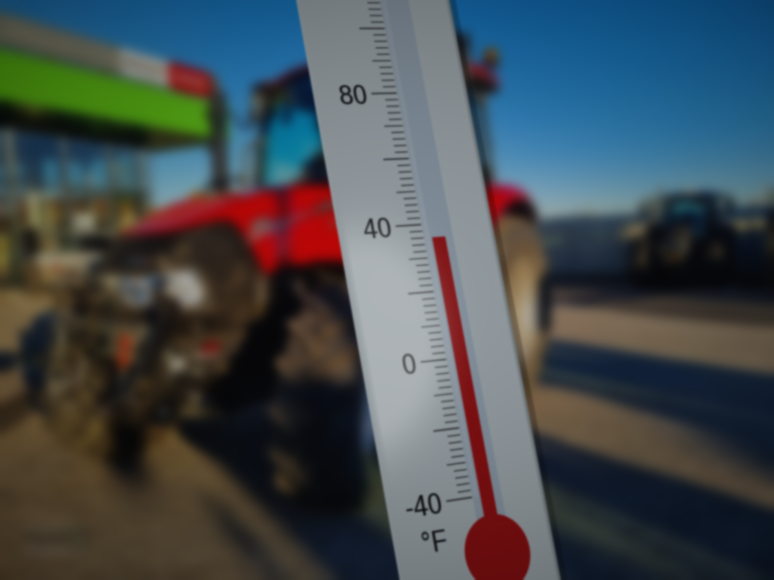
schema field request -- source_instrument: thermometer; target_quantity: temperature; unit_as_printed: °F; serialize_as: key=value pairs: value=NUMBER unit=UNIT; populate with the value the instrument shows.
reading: value=36 unit=°F
